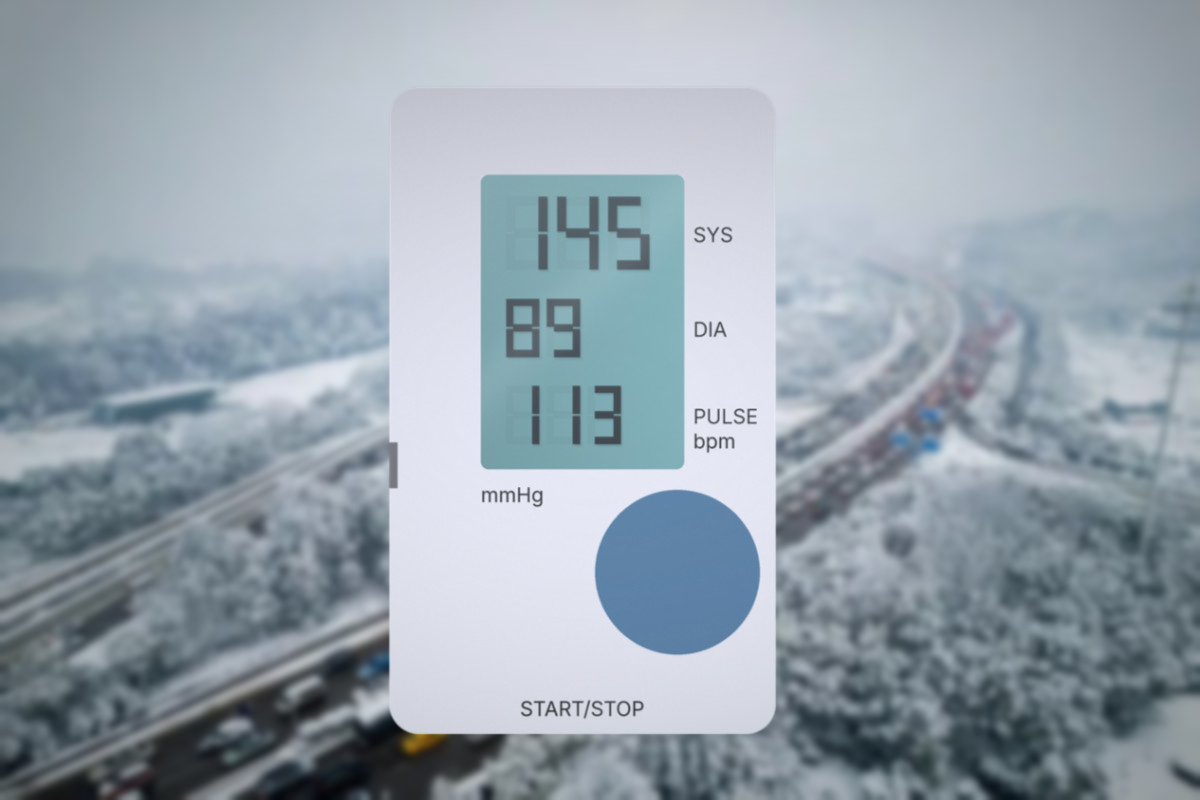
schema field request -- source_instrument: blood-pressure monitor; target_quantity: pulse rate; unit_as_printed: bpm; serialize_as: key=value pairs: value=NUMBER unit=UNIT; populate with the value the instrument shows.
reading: value=113 unit=bpm
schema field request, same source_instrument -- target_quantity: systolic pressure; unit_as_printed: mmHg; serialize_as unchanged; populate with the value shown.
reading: value=145 unit=mmHg
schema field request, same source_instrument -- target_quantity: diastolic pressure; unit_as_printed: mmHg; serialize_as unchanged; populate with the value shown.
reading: value=89 unit=mmHg
